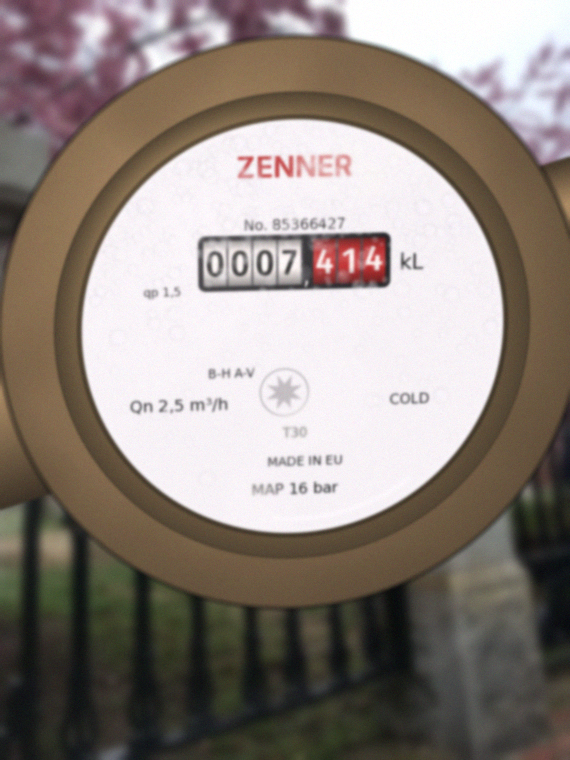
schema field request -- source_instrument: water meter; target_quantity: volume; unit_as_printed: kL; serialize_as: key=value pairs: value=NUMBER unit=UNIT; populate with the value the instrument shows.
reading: value=7.414 unit=kL
